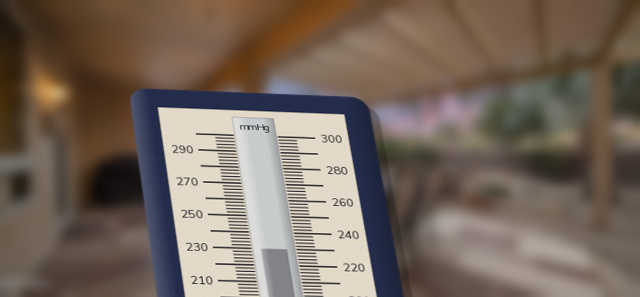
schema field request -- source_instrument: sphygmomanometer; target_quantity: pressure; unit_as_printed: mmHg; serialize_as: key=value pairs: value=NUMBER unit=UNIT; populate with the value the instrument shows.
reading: value=230 unit=mmHg
